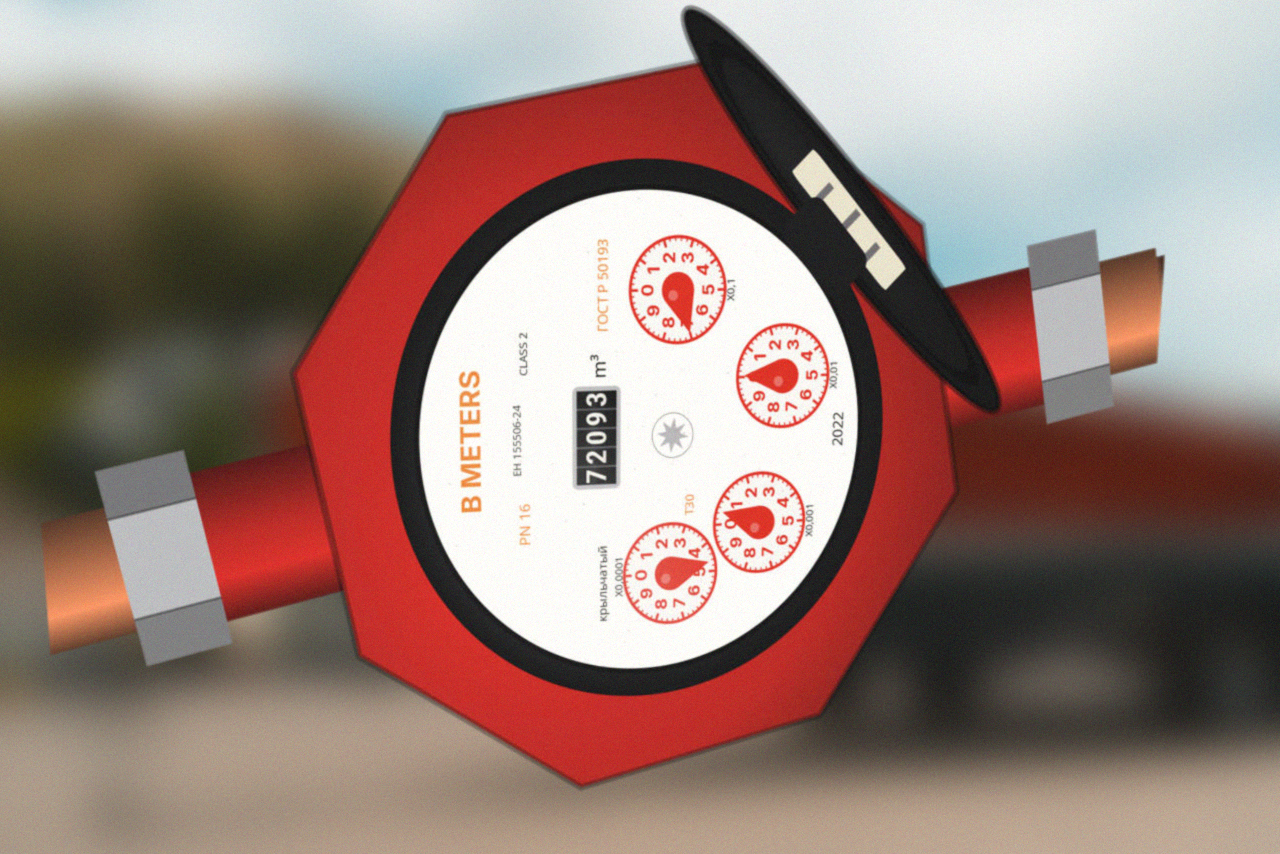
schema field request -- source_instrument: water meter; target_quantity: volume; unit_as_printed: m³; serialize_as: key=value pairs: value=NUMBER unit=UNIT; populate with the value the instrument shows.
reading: value=72093.7004 unit=m³
